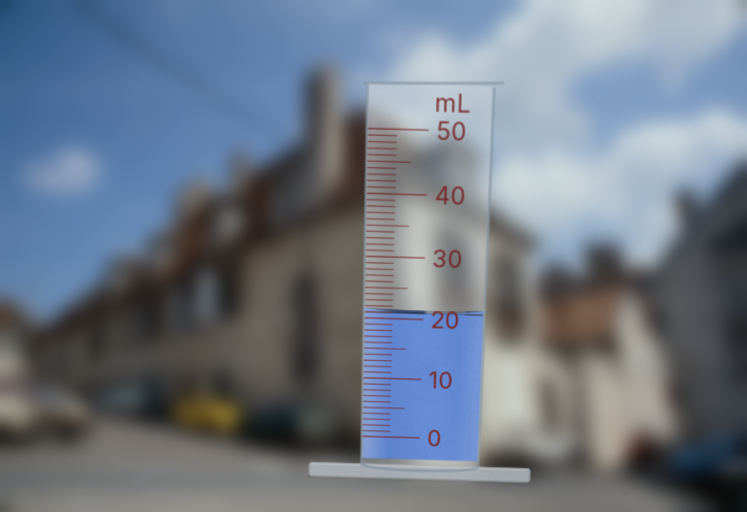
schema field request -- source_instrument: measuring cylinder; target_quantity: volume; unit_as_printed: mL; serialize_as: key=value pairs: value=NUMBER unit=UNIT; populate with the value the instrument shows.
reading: value=21 unit=mL
